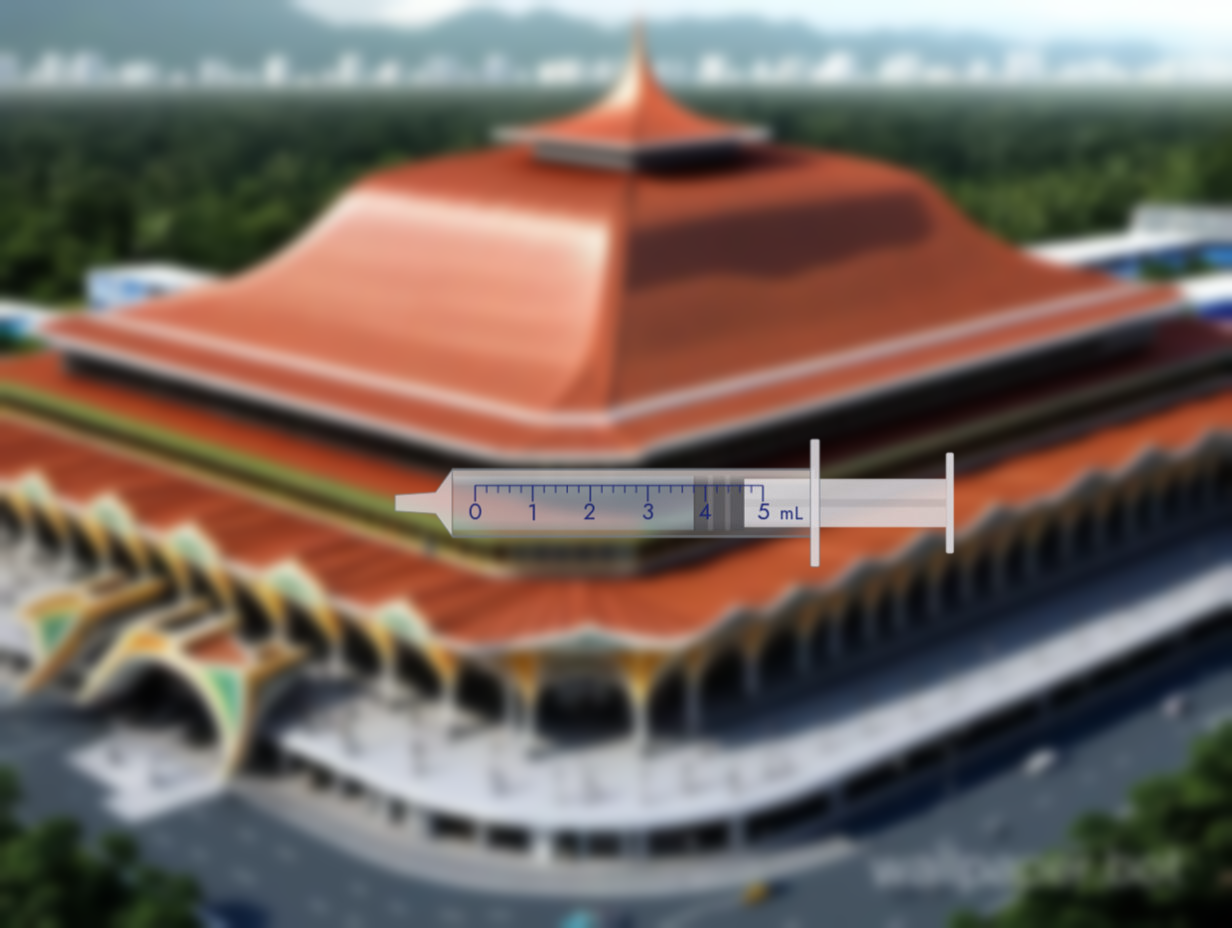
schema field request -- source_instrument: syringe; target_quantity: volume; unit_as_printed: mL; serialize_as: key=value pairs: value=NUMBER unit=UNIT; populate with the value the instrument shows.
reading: value=3.8 unit=mL
